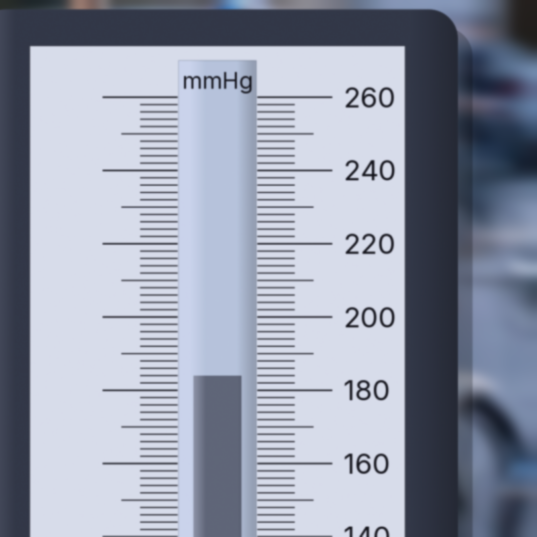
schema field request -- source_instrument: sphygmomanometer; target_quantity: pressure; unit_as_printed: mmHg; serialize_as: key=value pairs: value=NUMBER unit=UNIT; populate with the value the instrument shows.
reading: value=184 unit=mmHg
